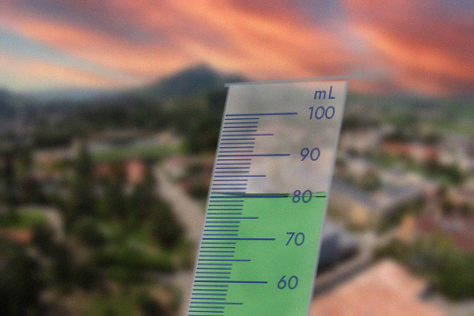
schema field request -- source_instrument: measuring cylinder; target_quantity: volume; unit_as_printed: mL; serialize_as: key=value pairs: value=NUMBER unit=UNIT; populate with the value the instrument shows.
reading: value=80 unit=mL
